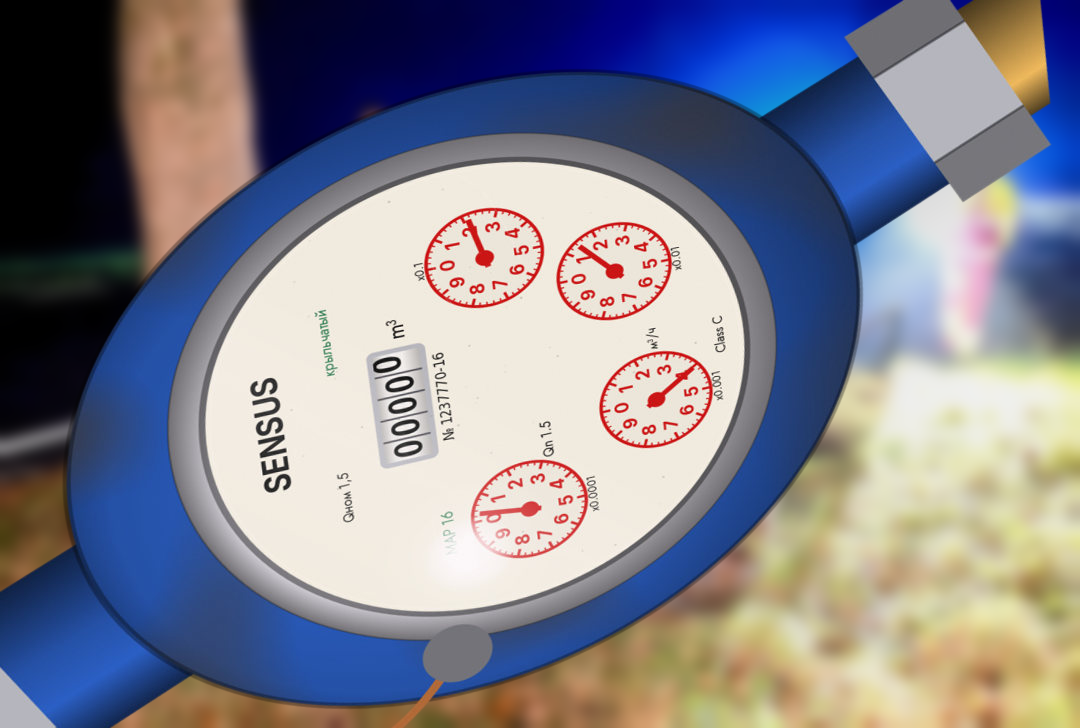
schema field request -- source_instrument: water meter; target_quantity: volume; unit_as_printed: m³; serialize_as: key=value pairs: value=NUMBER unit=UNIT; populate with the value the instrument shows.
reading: value=0.2140 unit=m³
